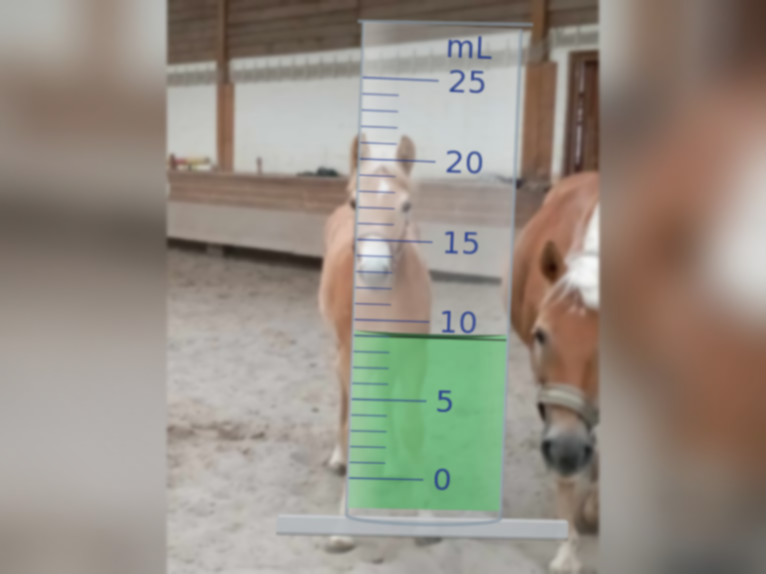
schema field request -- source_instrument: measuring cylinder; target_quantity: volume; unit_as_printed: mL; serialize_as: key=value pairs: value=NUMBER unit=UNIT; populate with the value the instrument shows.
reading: value=9 unit=mL
